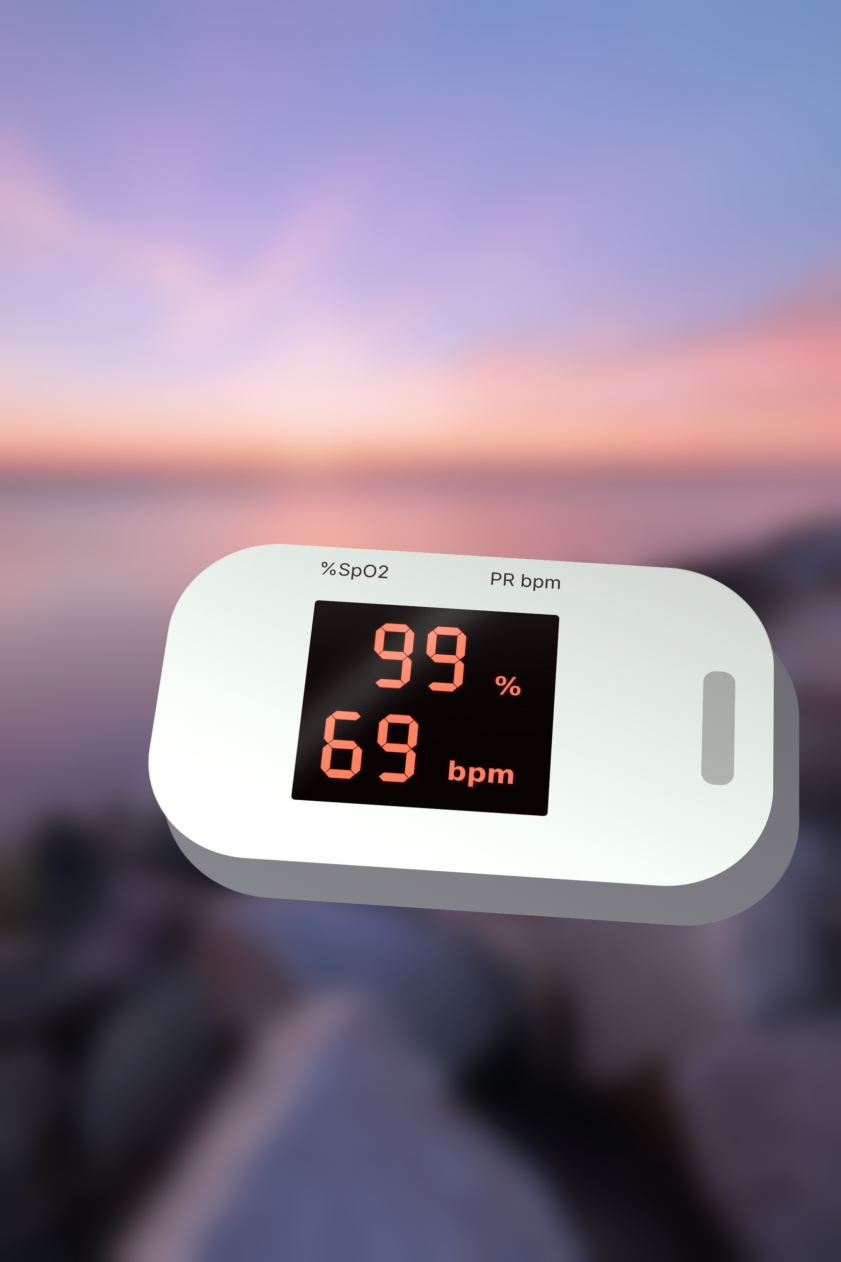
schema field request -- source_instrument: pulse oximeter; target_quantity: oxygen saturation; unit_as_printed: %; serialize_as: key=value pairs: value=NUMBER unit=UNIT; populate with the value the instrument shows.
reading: value=99 unit=%
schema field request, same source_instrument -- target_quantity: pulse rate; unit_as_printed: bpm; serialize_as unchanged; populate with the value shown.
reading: value=69 unit=bpm
